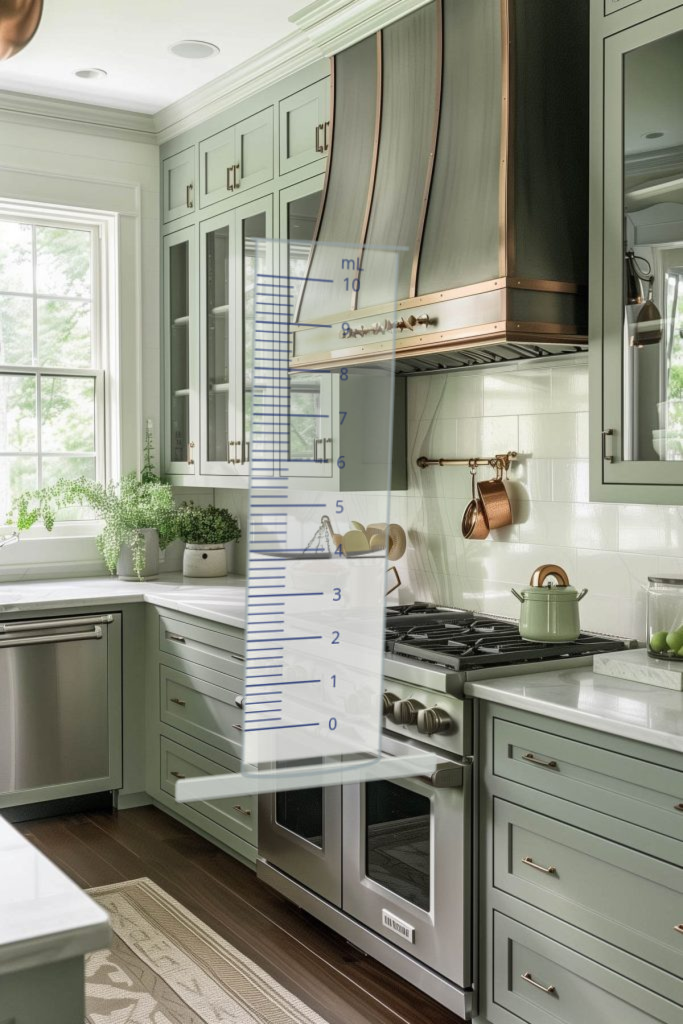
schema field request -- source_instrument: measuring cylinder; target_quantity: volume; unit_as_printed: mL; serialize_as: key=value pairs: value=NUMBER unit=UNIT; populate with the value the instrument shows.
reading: value=3.8 unit=mL
